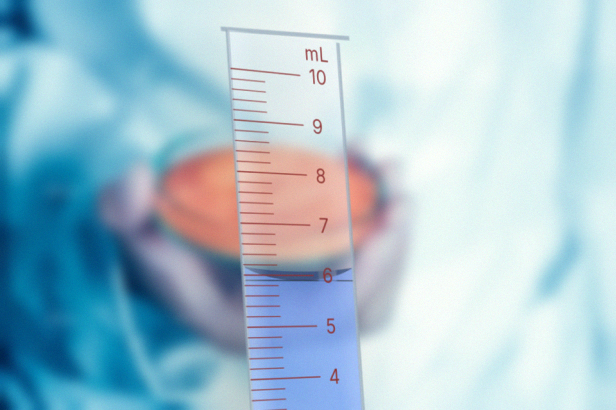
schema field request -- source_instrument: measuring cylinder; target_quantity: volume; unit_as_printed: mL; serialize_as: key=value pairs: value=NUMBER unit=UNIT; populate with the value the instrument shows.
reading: value=5.9 unit=mL
